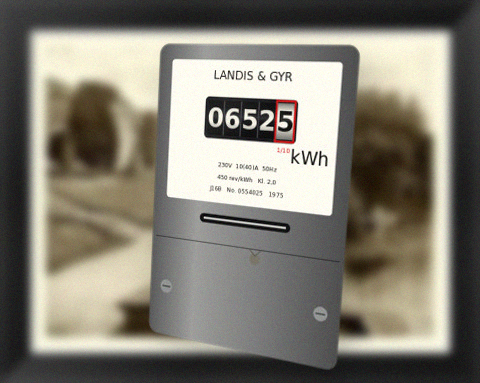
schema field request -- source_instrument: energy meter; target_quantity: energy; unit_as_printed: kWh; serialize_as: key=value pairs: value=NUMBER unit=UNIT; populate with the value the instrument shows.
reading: value=652.5 unit=kWh
